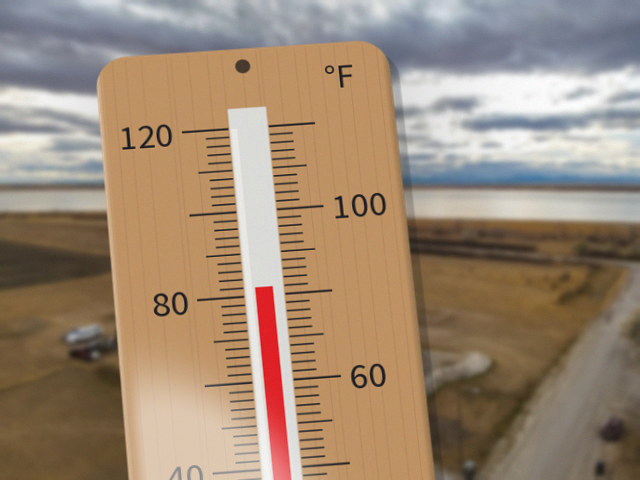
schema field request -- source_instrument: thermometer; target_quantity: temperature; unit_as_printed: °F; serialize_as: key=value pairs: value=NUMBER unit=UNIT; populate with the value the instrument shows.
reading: value=82 unit=°F
